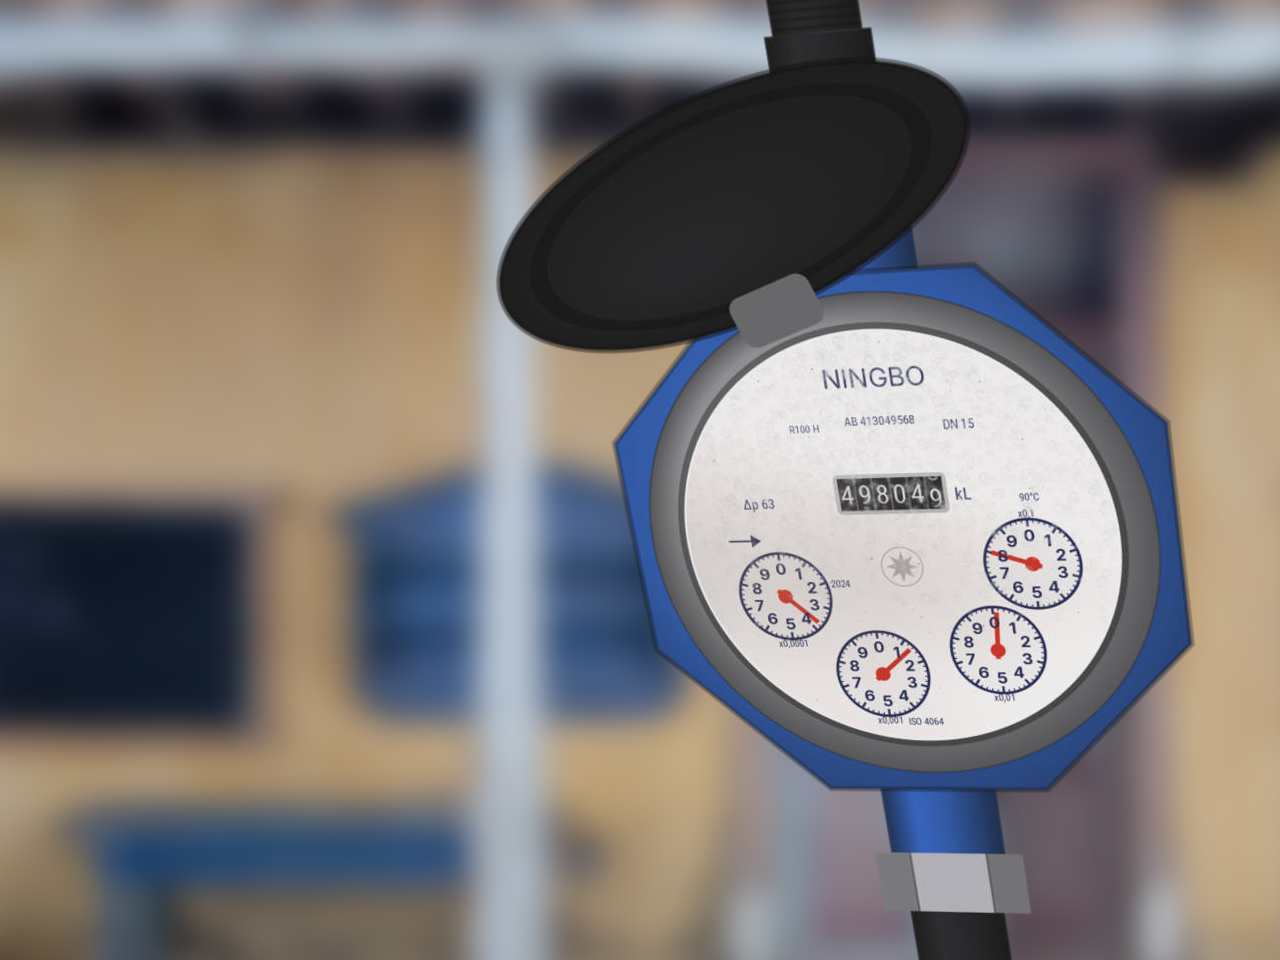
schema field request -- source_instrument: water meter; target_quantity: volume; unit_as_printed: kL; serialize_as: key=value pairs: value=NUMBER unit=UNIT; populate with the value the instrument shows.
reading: value=498048.8013 unit=kL
